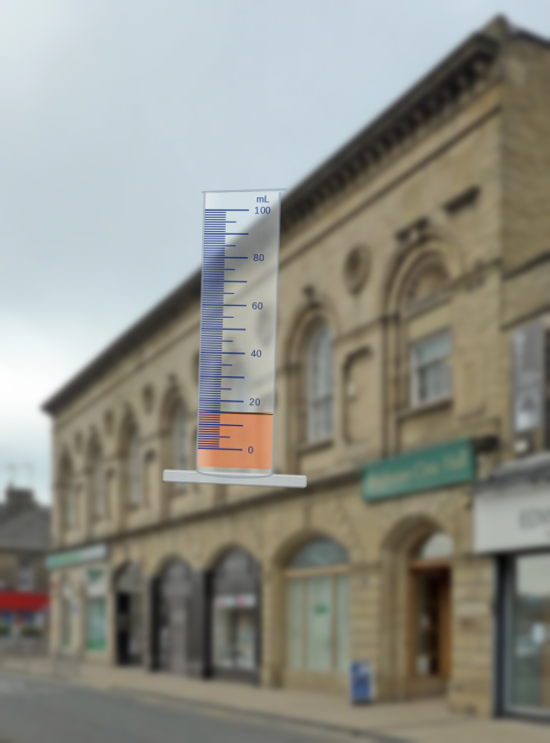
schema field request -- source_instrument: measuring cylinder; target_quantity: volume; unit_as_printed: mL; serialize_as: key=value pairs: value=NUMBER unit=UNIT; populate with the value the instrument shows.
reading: value=15 unit=mL
